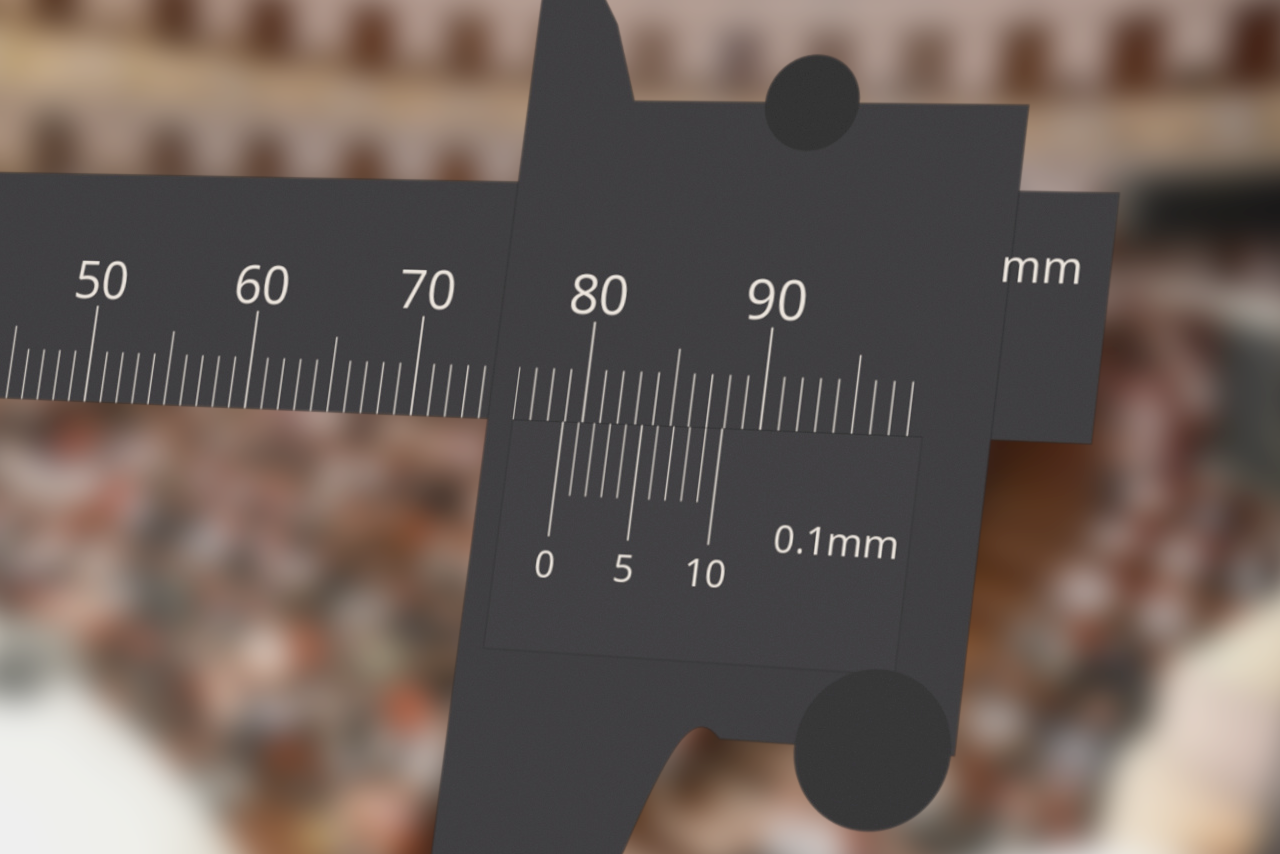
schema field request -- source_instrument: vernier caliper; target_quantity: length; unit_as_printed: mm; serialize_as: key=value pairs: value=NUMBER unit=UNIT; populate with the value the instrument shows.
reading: value=78.9 unit=mm
